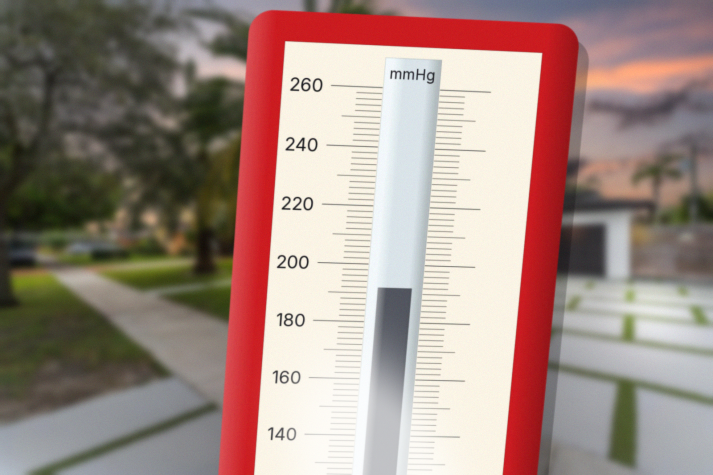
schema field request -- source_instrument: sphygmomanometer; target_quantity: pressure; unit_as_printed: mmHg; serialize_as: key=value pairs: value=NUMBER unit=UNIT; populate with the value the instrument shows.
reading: value=192 unit=mmHg
